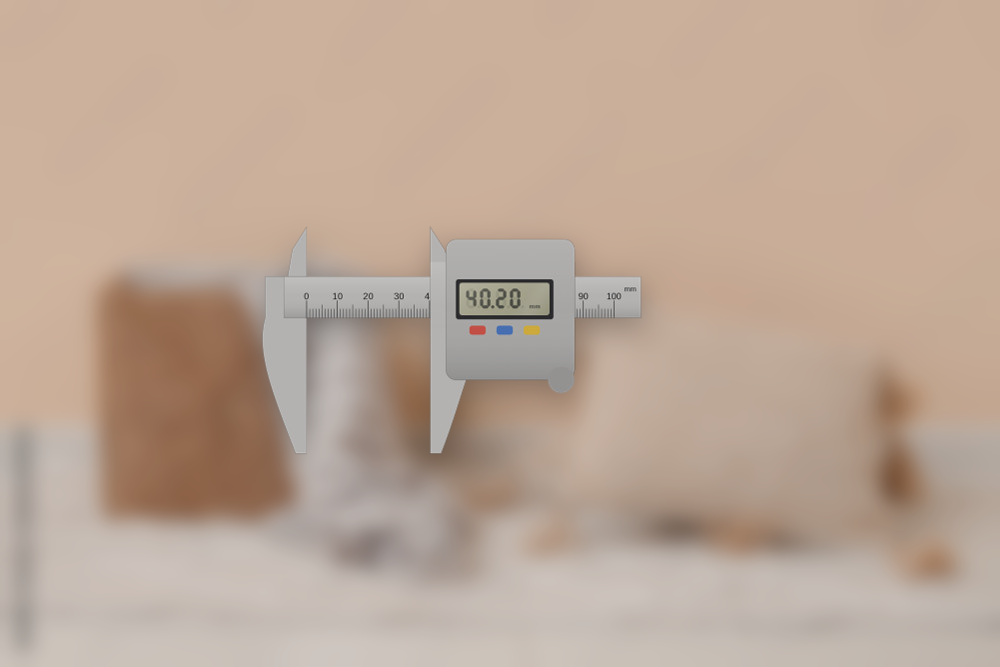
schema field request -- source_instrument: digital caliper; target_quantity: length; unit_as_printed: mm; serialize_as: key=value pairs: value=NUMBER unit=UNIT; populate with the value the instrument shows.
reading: value=40.20 unit=mm
